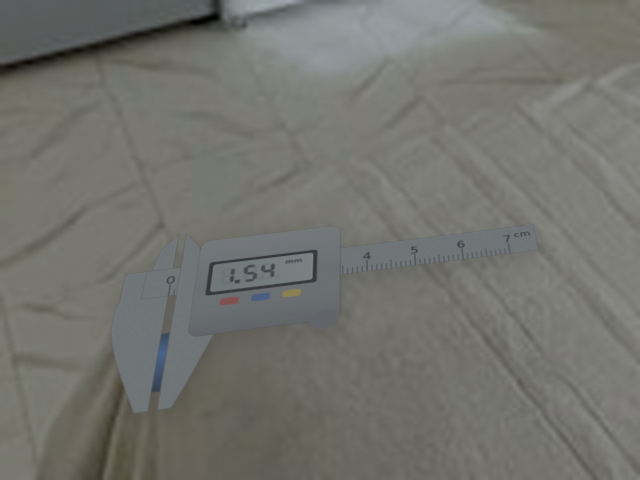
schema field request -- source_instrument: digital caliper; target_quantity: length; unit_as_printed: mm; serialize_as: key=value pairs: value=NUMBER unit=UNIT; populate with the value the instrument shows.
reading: value=1.54 unit=mm
